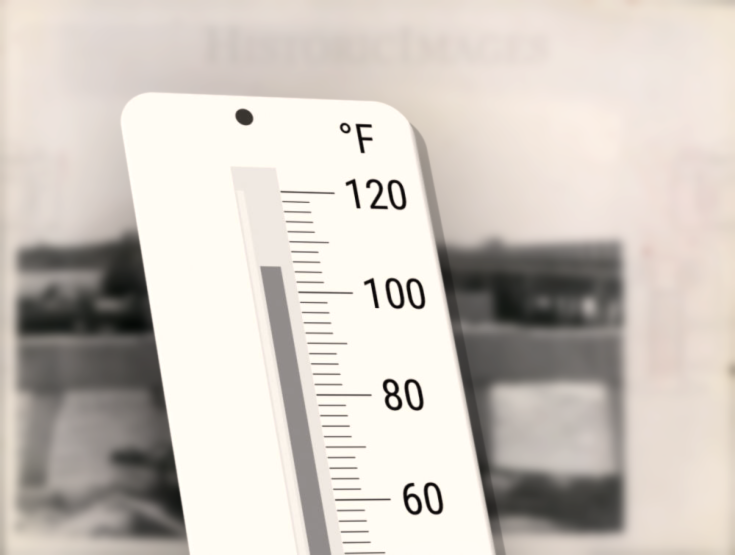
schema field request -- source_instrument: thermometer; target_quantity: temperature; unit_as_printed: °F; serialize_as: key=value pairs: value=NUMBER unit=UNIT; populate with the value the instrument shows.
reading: value=105 unit=°F
